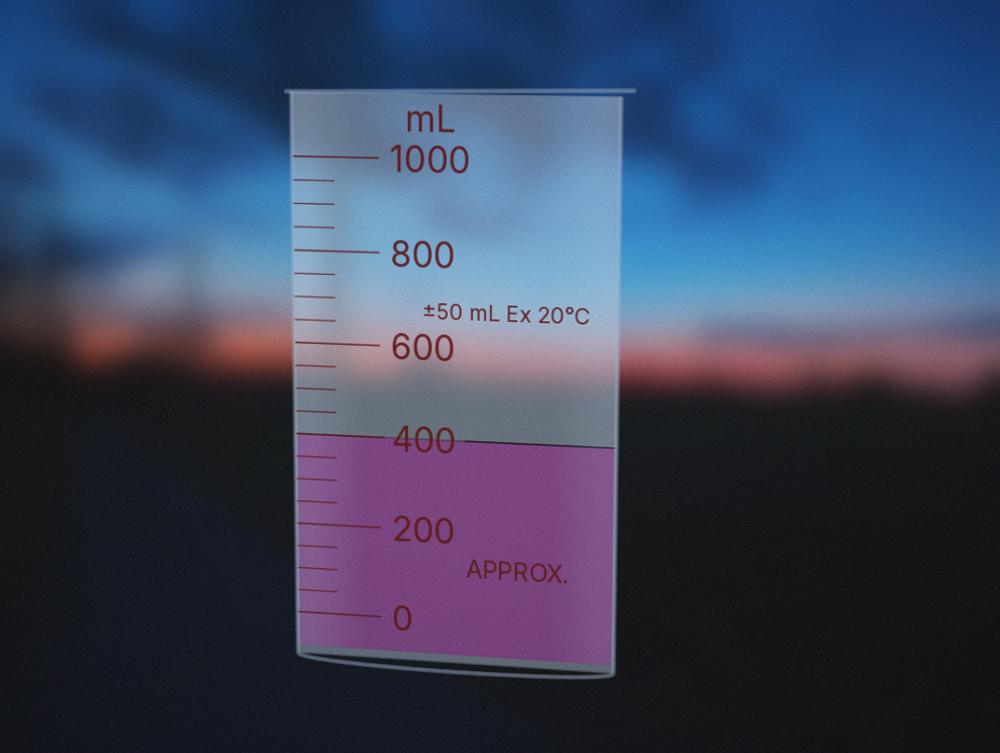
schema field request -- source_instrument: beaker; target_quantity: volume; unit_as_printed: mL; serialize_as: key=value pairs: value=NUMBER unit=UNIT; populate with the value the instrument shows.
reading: value=400 unit=mL
